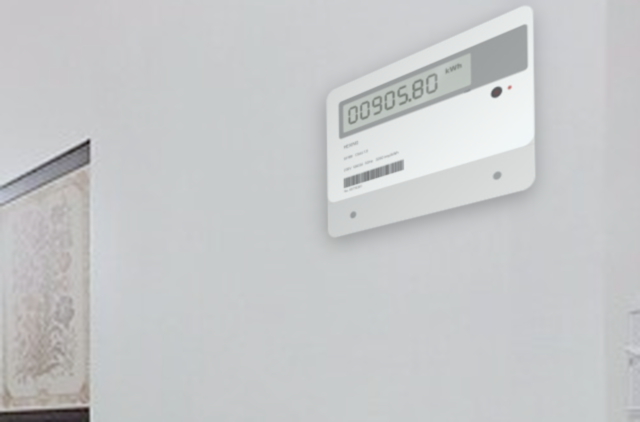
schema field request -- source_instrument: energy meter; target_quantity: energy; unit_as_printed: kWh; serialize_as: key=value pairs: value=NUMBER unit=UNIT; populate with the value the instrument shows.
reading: value=905.80 unit=kWh
